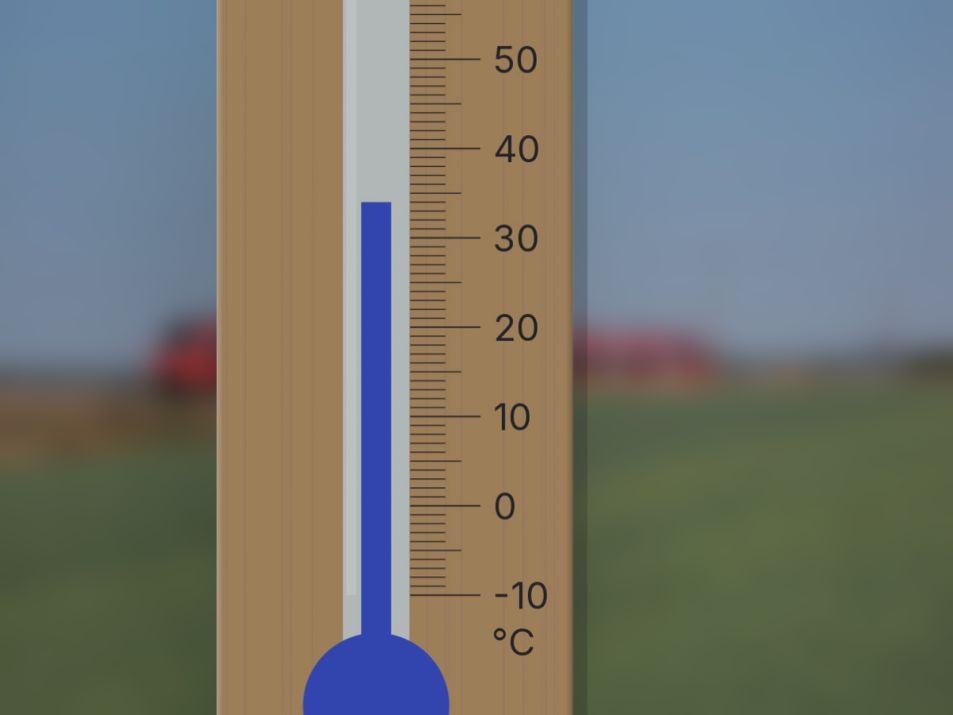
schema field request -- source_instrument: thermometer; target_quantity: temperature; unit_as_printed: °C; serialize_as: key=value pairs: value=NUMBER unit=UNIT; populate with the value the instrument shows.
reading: value=34 unit=°C
